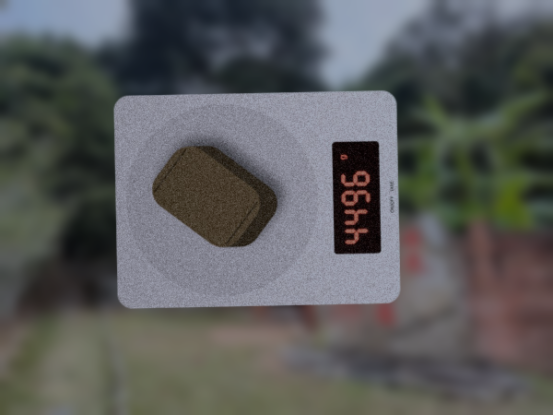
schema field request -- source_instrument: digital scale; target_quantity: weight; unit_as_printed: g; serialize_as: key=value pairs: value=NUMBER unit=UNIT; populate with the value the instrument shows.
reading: value=4496 unit=g
